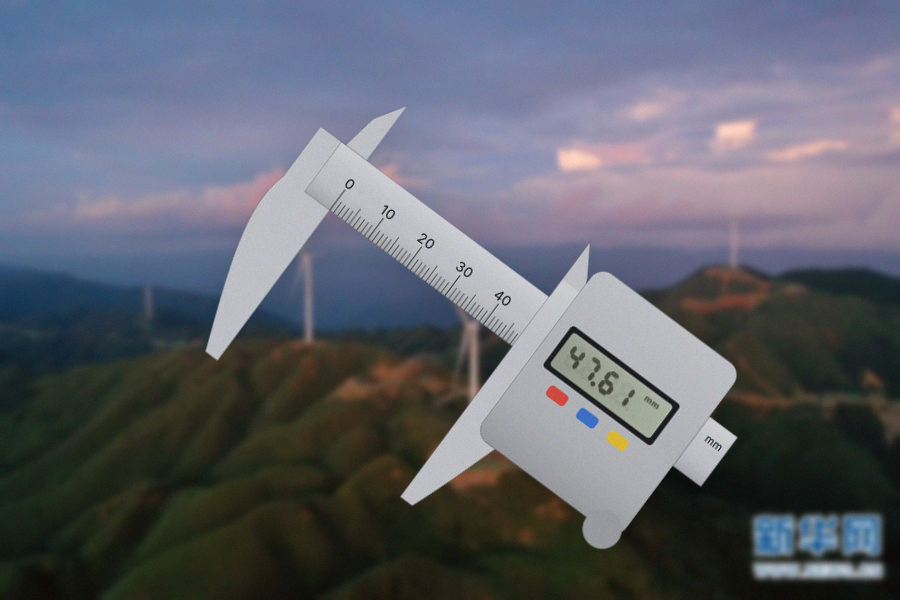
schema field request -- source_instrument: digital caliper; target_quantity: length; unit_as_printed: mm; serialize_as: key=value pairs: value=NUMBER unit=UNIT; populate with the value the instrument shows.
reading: value=47.61 unit=mm
